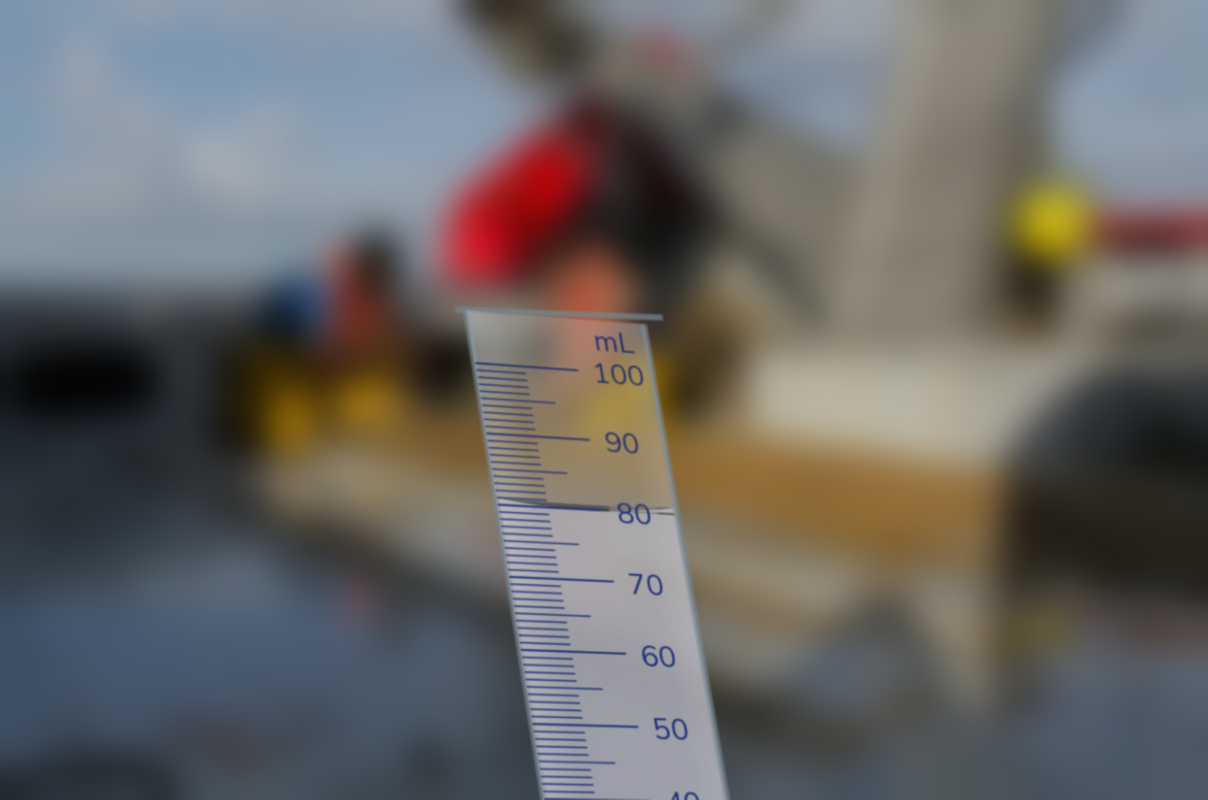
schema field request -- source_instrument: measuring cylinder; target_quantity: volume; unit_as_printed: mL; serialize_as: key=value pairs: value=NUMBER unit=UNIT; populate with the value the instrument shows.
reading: value=80 unit=mL
